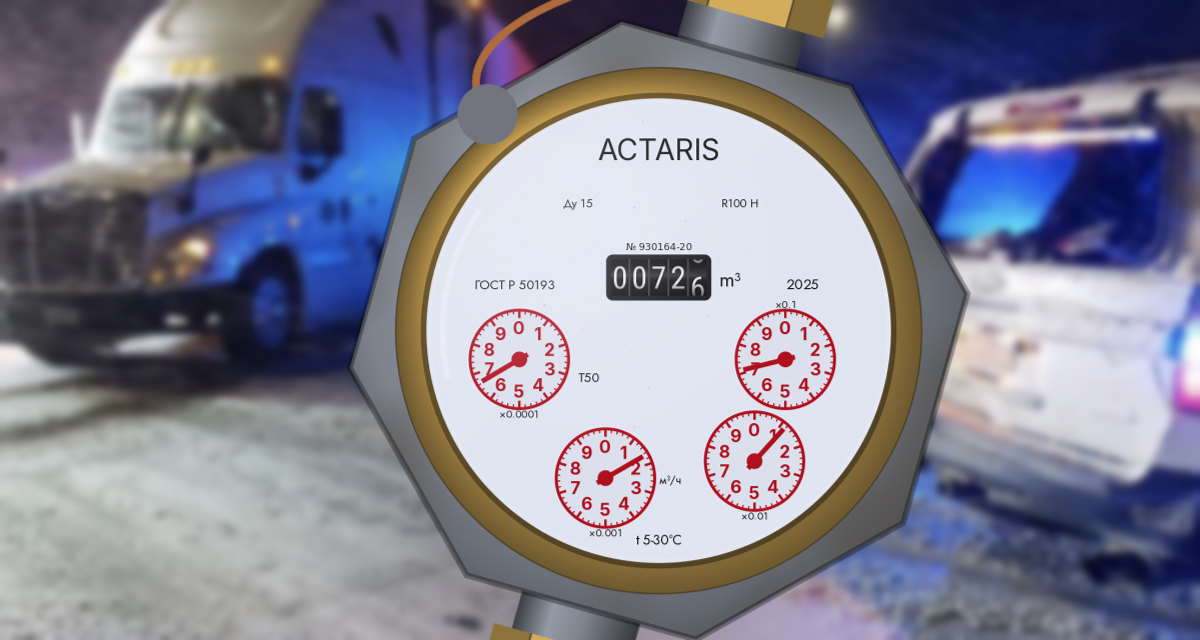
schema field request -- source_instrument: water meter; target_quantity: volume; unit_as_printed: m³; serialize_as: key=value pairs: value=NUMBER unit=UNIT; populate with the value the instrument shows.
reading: value=725.7116 unit=m³
